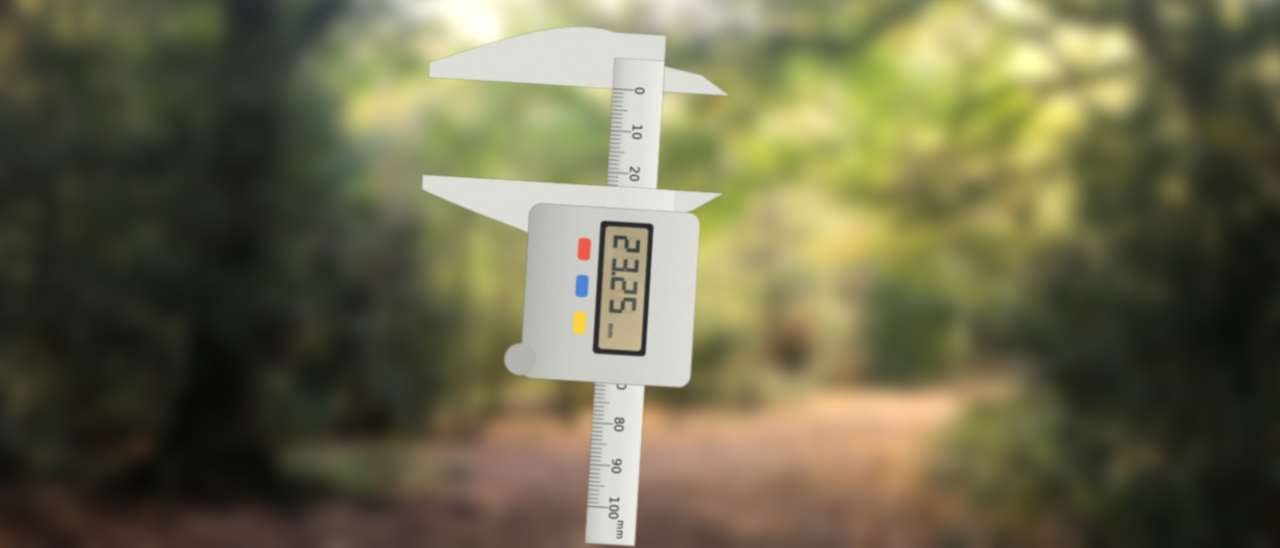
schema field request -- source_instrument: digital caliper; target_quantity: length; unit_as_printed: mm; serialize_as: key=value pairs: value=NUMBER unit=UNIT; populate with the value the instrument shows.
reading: value=23.25 unit=mm
